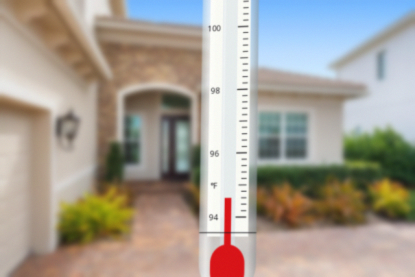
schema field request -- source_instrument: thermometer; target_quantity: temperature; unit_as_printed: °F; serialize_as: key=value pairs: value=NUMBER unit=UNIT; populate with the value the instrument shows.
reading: value=94.6 unit=°F
